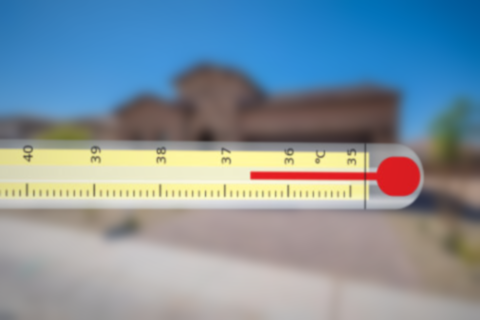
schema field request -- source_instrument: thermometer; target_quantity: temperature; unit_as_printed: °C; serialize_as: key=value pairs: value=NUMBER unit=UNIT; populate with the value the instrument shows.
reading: value=36.6 unit=°C
